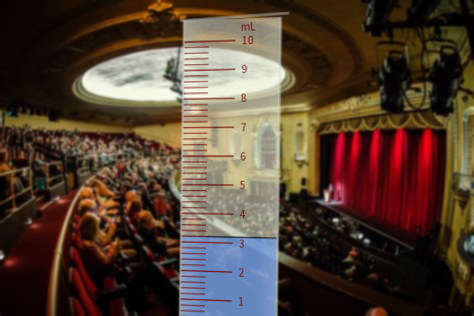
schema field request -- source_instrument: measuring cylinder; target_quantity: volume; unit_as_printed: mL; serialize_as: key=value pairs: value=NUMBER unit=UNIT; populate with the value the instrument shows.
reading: value=3.2 unit=mL
